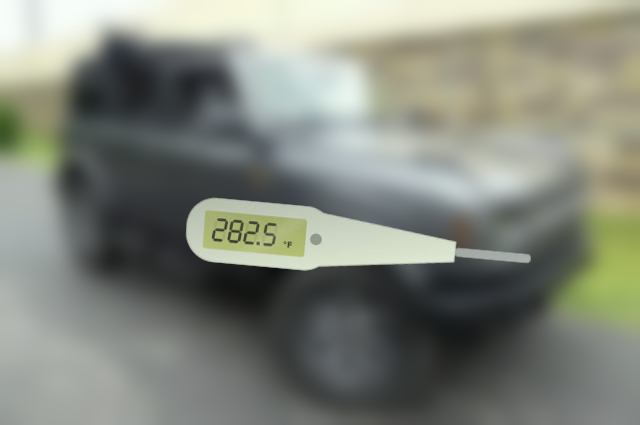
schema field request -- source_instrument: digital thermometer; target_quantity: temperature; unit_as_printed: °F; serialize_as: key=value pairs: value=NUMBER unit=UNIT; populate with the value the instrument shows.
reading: value=282.5 unit=°F
